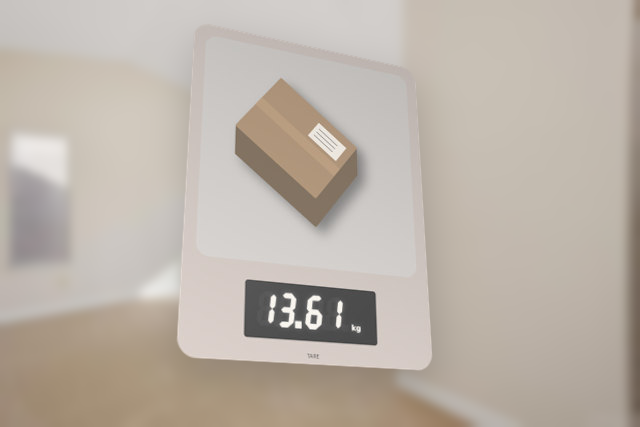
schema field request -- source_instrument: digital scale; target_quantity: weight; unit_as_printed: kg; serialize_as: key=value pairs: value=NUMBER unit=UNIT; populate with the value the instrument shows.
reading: value=13.61 unit=kg
